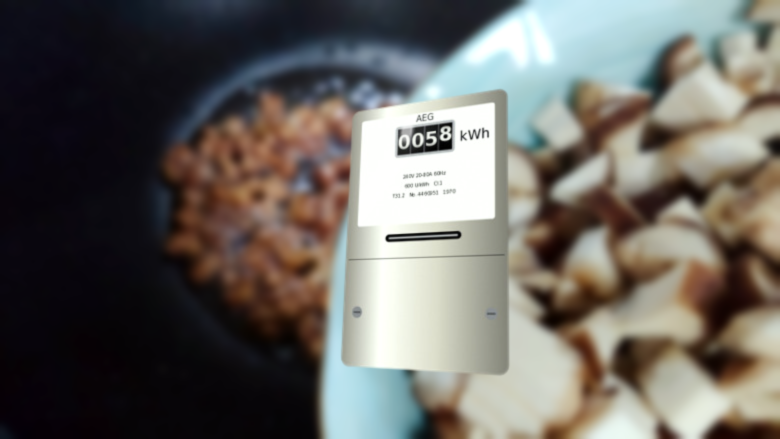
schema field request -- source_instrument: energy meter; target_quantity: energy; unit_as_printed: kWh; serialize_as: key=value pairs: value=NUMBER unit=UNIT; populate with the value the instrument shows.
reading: value=58 unit=kWh
